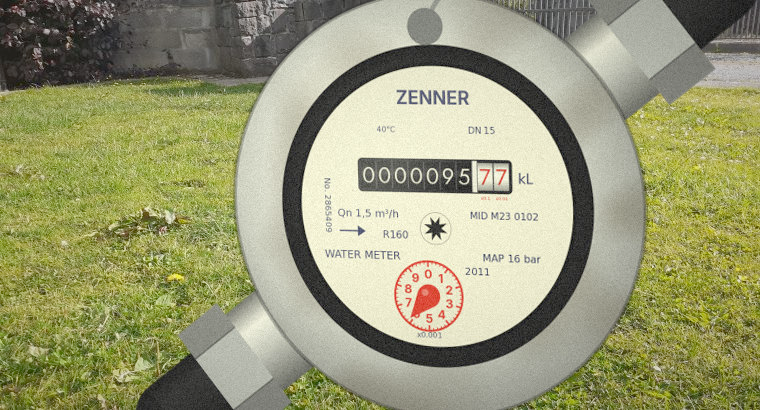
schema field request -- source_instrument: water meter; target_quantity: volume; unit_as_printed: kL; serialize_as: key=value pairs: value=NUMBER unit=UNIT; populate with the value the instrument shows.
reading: value=95.776 unit=kL
